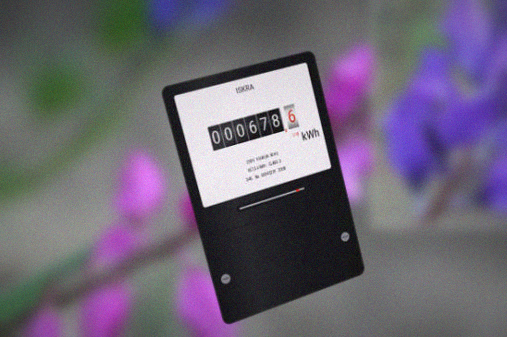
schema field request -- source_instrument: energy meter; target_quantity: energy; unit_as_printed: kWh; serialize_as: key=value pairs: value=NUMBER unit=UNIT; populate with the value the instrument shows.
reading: value=678.6 unit=kWh
